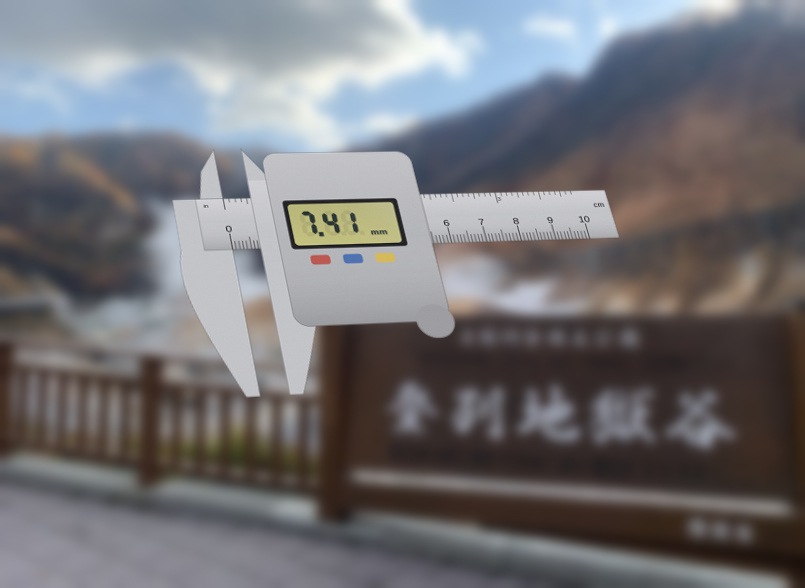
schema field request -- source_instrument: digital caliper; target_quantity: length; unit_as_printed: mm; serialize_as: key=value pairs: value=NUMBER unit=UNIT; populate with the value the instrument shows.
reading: value=7.41 unit=mm
